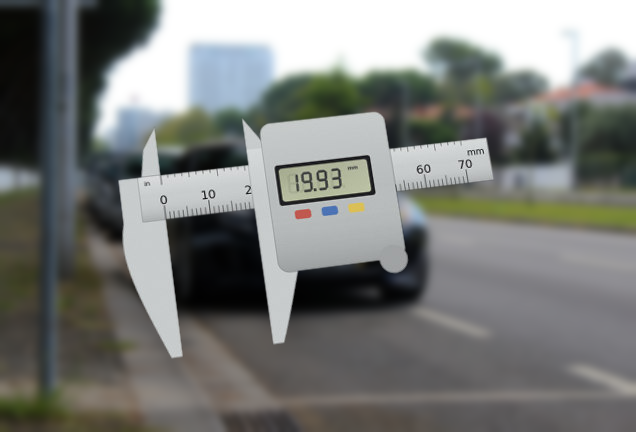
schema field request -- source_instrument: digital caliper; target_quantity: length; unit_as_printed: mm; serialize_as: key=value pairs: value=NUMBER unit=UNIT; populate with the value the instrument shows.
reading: value=19.93 unit=mm
